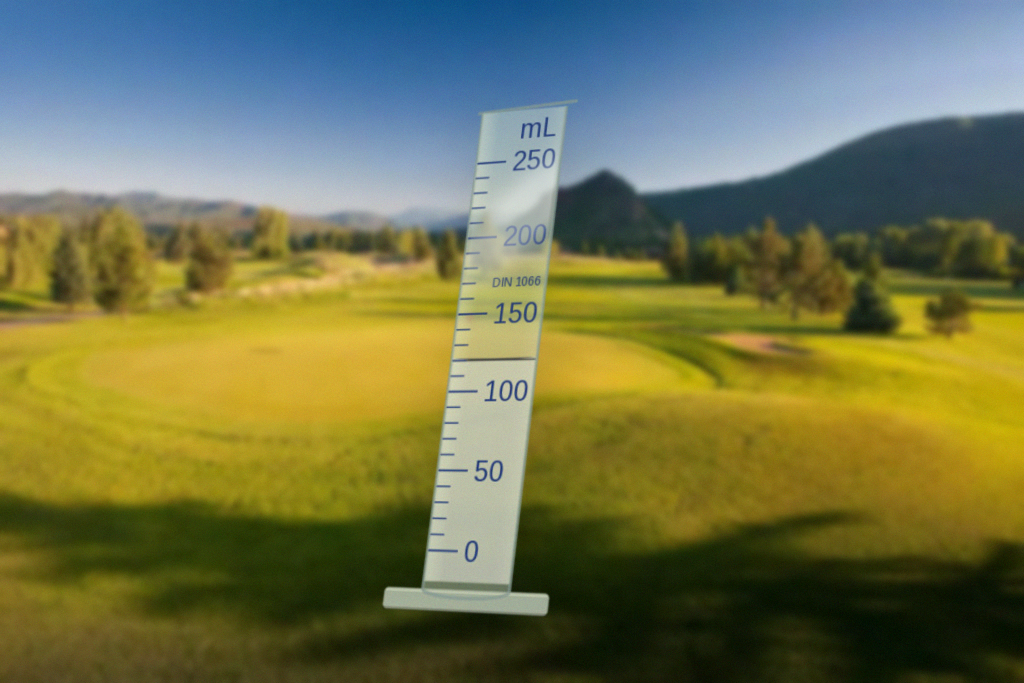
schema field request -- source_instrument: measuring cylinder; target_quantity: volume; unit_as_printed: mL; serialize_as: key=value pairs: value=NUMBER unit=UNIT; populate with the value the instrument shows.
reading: value=120 unit=mL
